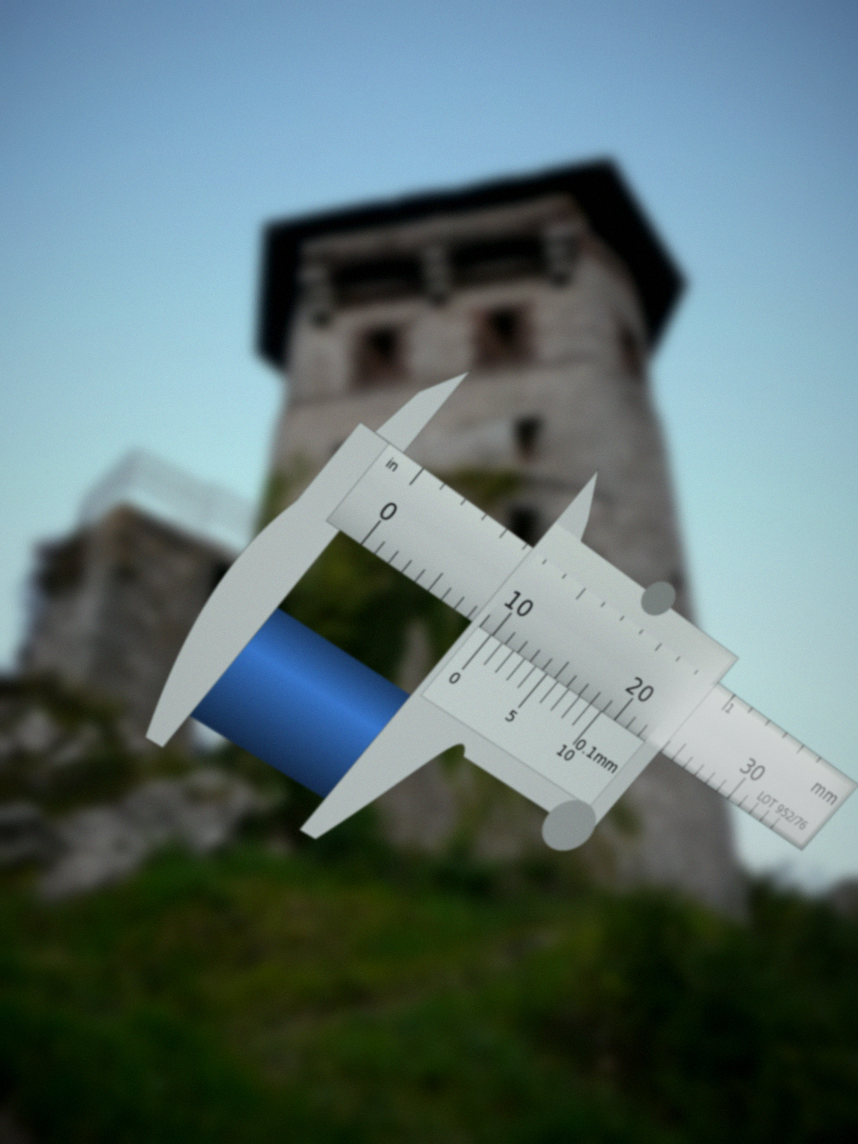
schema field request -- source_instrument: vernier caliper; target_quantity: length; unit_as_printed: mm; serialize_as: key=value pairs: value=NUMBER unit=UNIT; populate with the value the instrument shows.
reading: value=9.9 unit=mm
